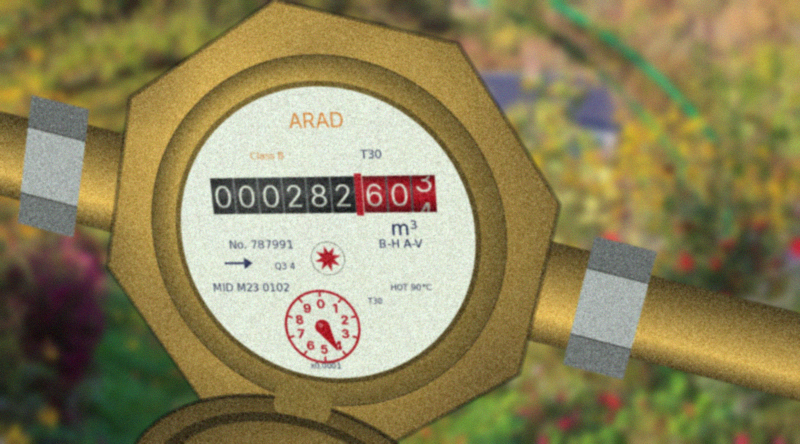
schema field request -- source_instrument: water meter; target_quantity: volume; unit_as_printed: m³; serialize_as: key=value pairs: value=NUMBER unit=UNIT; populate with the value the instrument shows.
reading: value=282.6034 unit=m³
